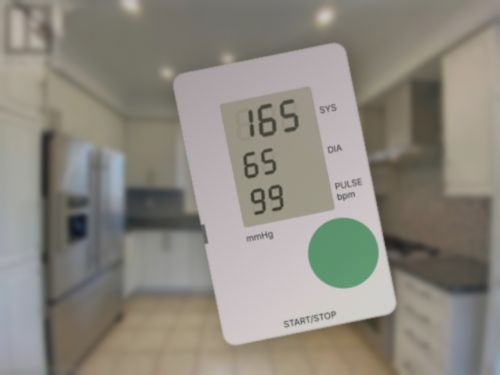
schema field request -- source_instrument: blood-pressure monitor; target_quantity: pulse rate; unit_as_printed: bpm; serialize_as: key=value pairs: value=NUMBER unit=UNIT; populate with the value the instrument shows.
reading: value=99 unit=bpm
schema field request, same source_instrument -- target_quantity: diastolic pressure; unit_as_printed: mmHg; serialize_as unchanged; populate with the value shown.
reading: value=65 unit=mmHg
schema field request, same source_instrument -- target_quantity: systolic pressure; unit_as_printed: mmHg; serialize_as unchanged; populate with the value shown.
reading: value=165 unit=mmHg
